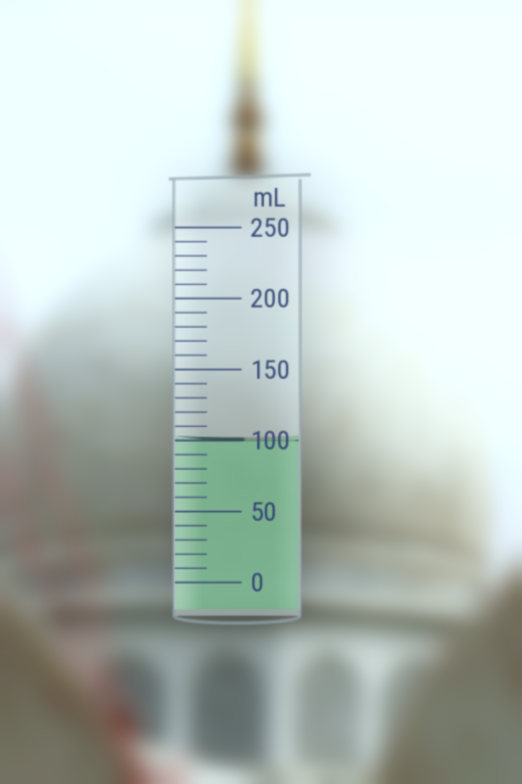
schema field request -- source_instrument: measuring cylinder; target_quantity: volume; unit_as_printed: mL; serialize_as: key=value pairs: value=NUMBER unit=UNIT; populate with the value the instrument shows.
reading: value=100 unit=mL
